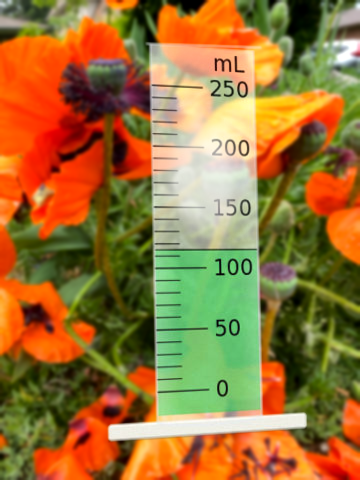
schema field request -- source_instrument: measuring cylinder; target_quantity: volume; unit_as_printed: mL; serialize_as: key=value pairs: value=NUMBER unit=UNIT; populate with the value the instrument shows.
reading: value=115 unit=mL
